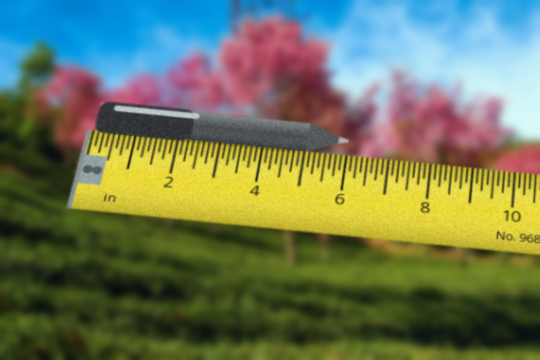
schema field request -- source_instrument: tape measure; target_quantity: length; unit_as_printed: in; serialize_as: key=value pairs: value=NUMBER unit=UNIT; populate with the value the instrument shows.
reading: value=6 unit=in
